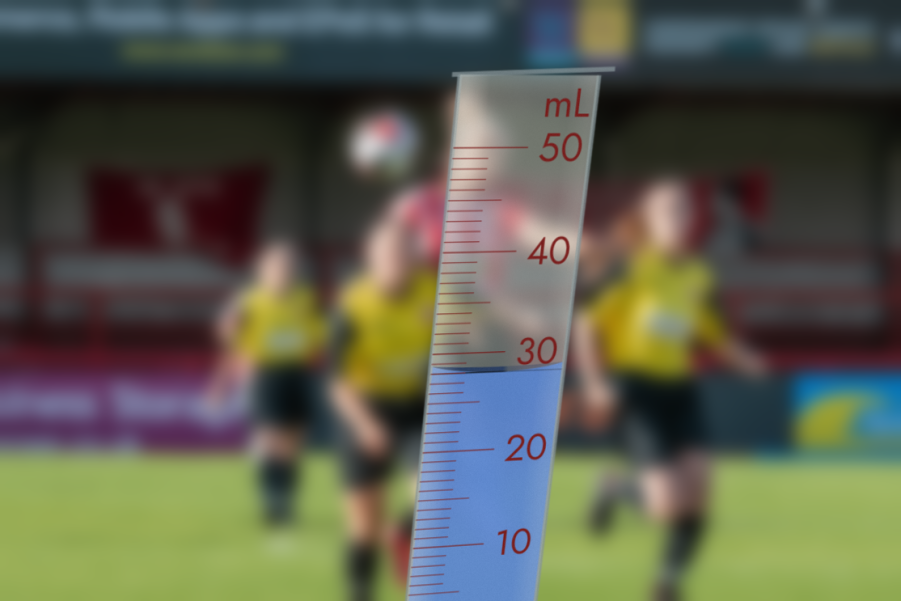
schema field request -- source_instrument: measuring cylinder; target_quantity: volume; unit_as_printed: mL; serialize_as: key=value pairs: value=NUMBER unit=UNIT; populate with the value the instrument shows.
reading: value=28 unit=mL
